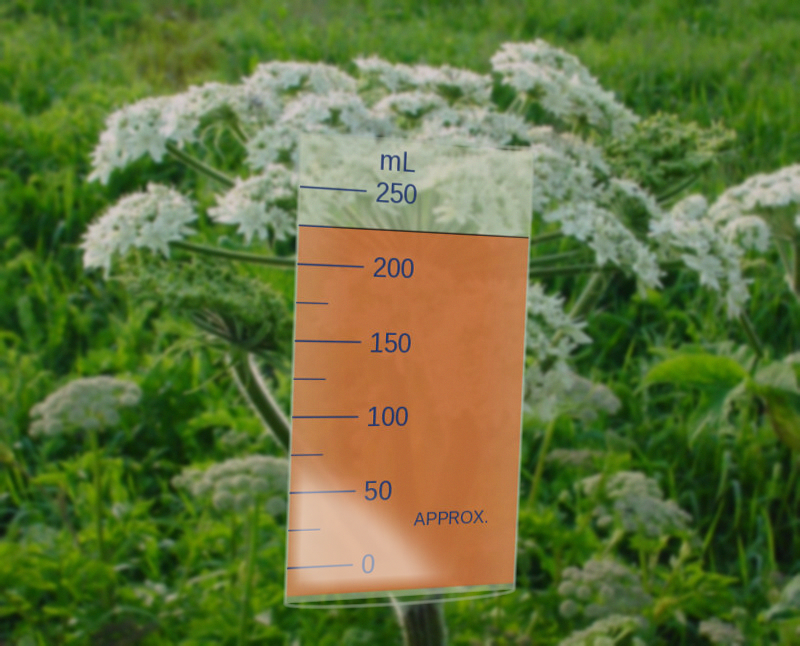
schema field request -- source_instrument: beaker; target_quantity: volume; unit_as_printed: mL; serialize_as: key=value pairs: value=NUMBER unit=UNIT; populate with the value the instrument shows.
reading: value=225 unit=mL
